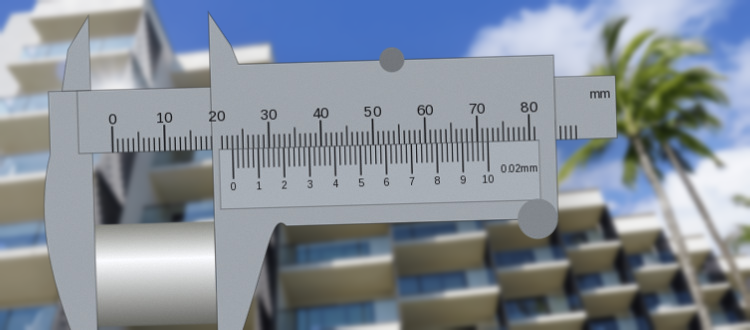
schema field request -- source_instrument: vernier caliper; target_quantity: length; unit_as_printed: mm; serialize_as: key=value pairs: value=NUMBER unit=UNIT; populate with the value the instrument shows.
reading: value=23.0 unit=mm
